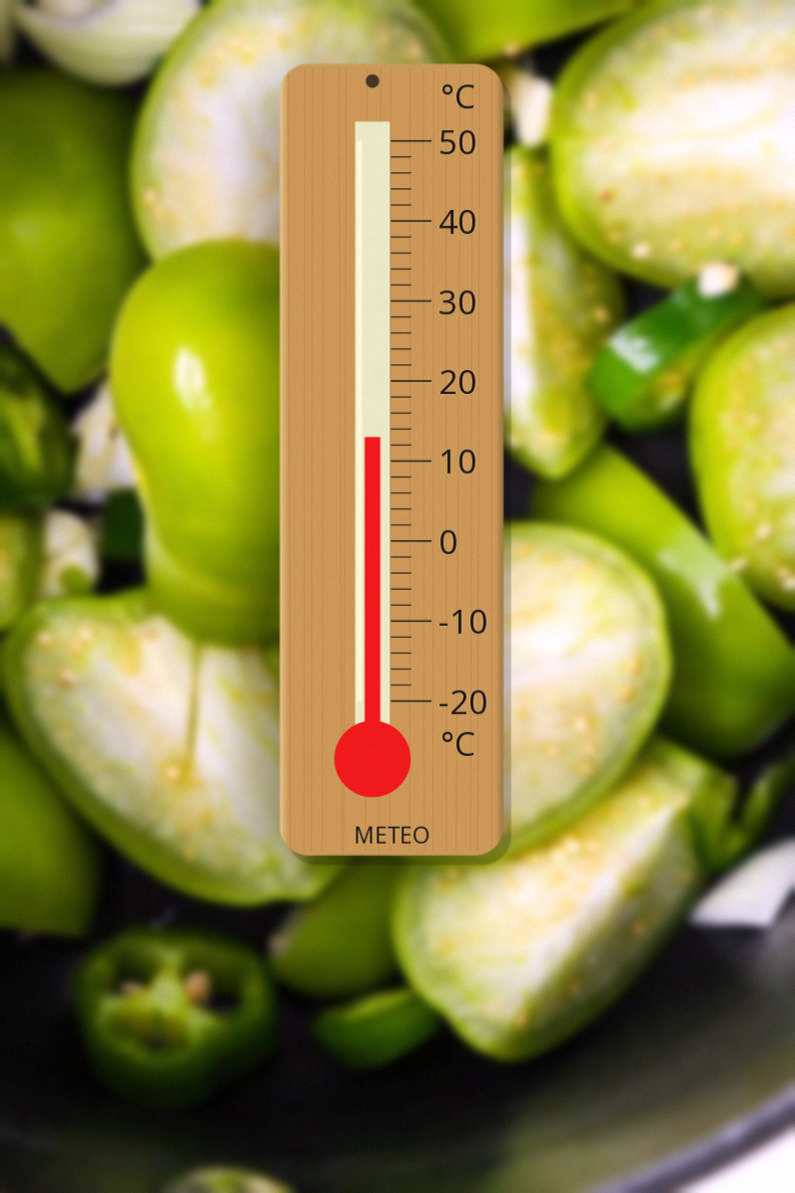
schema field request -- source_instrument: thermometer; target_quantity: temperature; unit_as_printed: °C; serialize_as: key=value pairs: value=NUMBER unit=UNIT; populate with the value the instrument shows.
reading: value=13 unit=°C
